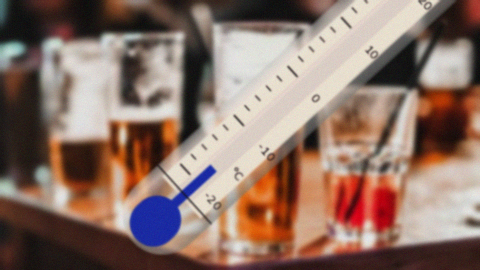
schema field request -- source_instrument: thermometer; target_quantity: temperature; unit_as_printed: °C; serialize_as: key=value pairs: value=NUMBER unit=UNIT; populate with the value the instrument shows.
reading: value=-17 unit=°C
